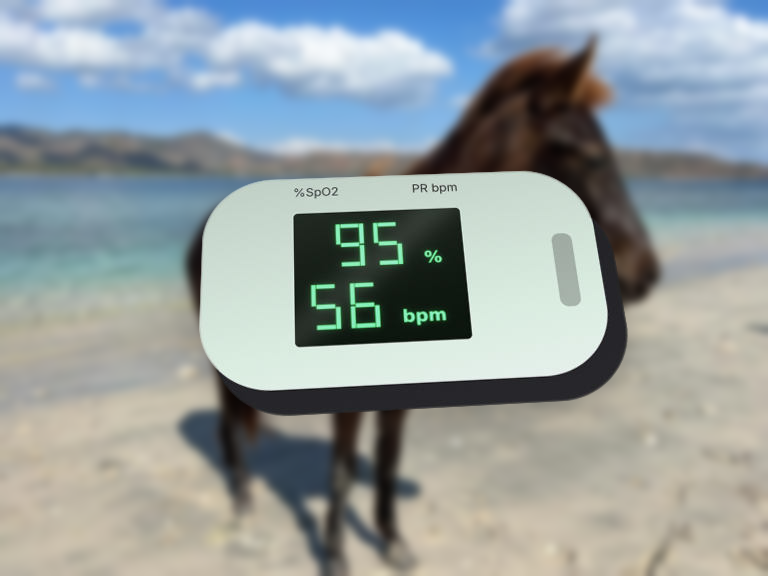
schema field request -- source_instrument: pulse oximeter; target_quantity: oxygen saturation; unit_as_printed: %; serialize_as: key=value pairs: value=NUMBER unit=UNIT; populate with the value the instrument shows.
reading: value=95 unit=%
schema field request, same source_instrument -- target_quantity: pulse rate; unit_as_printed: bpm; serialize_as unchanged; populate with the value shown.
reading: value=56 unit=bpm
